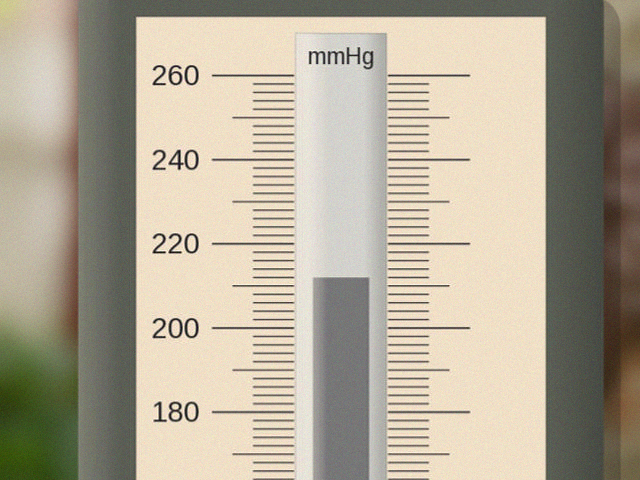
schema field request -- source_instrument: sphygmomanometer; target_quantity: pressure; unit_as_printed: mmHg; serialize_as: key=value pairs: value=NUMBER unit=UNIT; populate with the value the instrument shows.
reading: value=212 unit=mmHg
